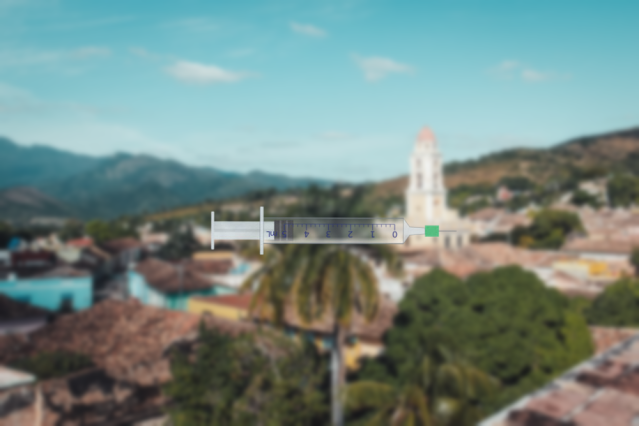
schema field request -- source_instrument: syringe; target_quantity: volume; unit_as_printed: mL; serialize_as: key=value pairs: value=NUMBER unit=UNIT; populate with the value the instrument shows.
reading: value=4.6 unit=mL
